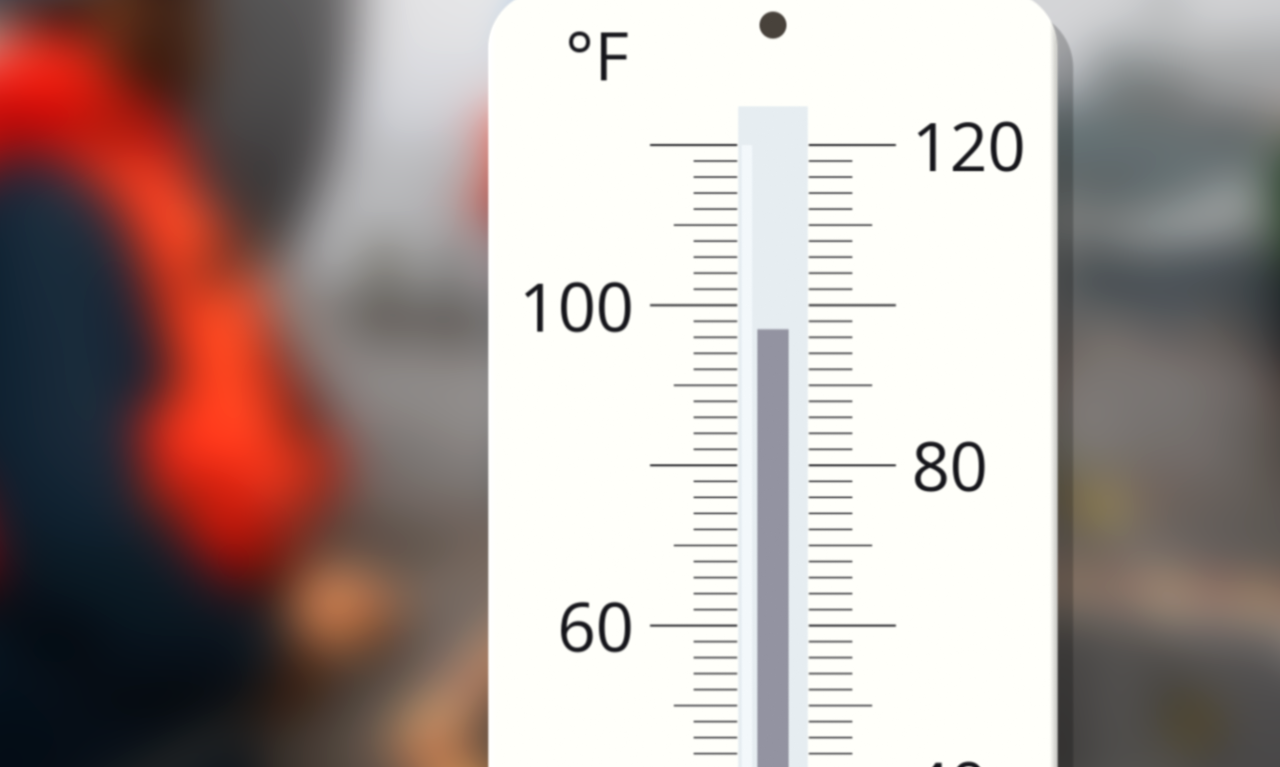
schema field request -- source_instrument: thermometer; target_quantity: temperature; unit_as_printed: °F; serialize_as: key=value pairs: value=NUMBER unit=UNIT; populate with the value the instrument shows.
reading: value=97 unit=°F
